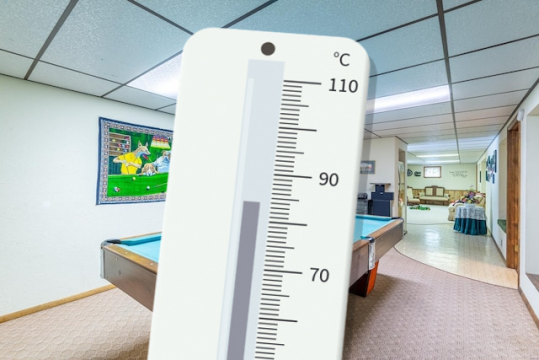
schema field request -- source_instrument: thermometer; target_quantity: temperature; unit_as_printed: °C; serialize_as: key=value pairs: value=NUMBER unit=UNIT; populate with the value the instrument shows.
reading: value=84 unit=°C
